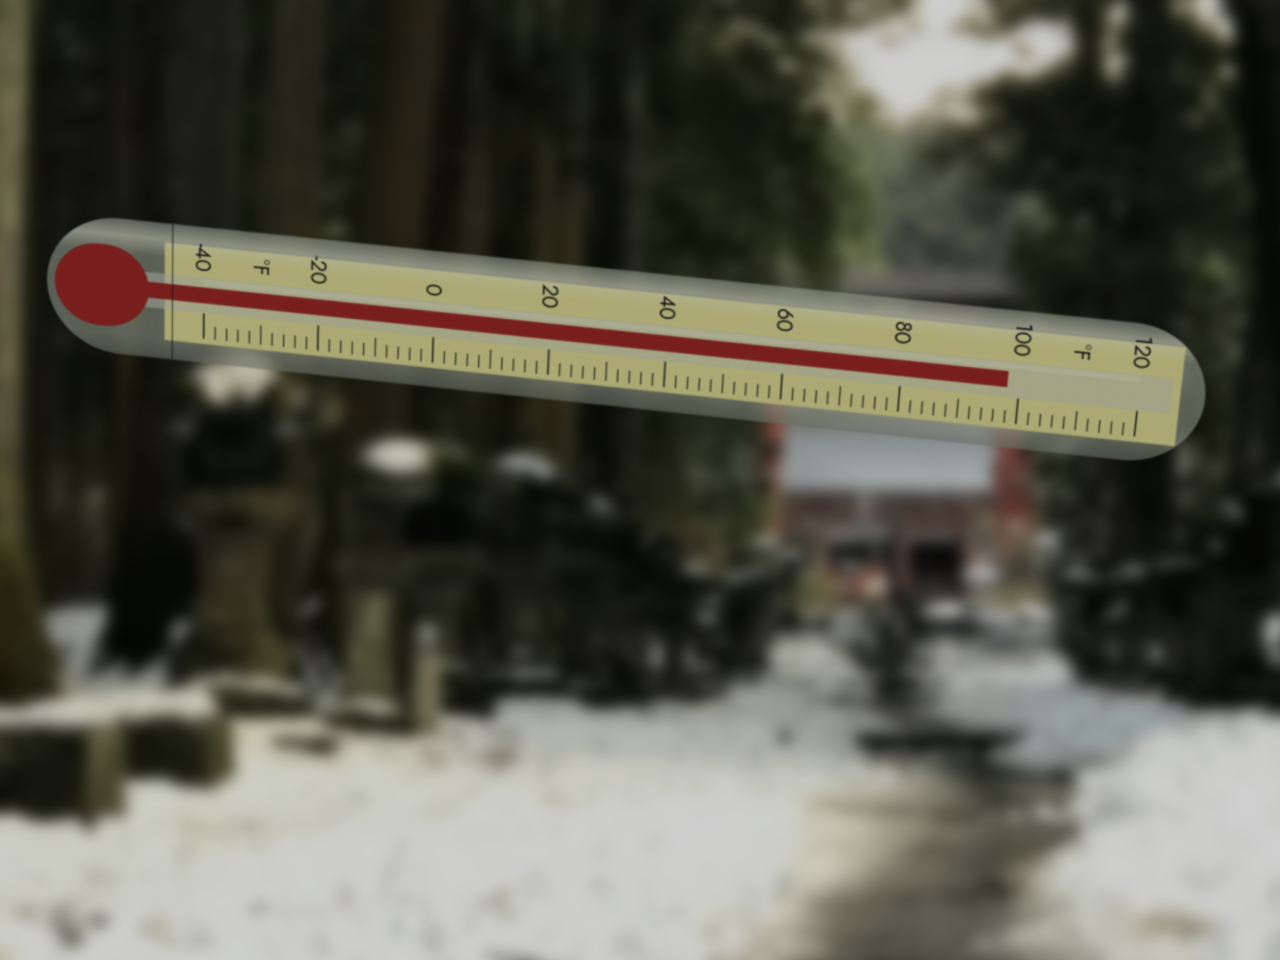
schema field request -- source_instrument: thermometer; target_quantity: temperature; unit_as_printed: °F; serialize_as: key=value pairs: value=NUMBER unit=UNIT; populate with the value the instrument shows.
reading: value=98 unit=°F
